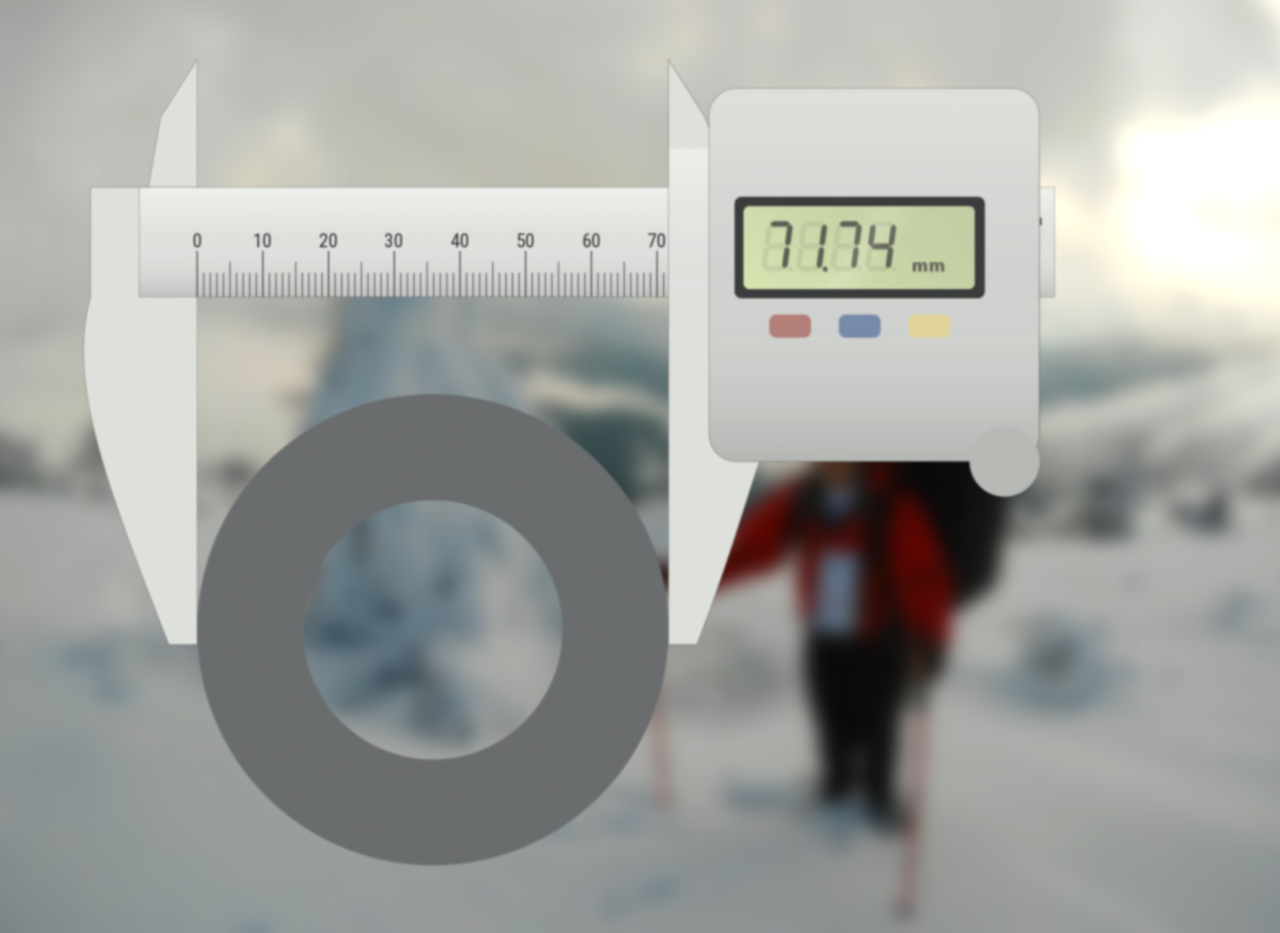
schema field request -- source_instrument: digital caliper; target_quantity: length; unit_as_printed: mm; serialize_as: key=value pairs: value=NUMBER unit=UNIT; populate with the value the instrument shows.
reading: value=71.74 unit=mm
